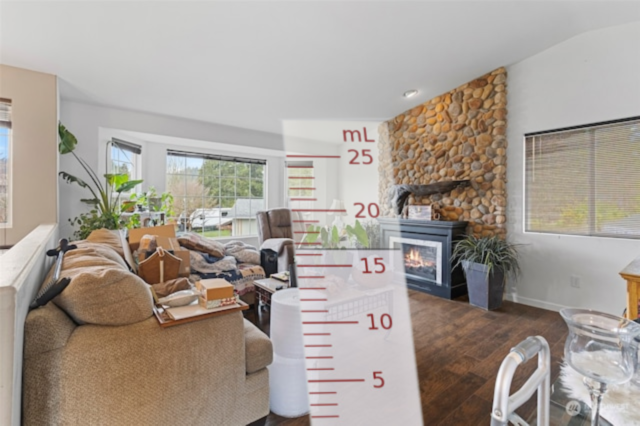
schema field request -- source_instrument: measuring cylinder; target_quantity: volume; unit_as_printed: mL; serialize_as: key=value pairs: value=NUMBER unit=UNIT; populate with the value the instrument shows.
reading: value=16.5 unit=mL
